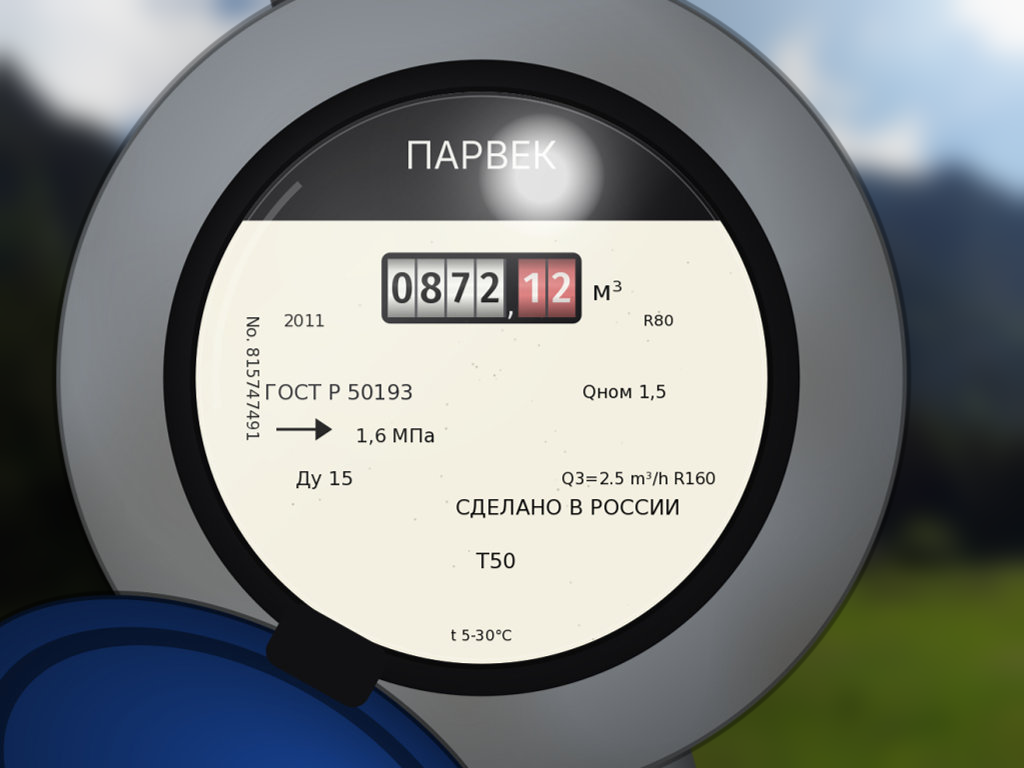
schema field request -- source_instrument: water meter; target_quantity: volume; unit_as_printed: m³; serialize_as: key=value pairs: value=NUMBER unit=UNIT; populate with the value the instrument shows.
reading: value=872.12 unit=m³
